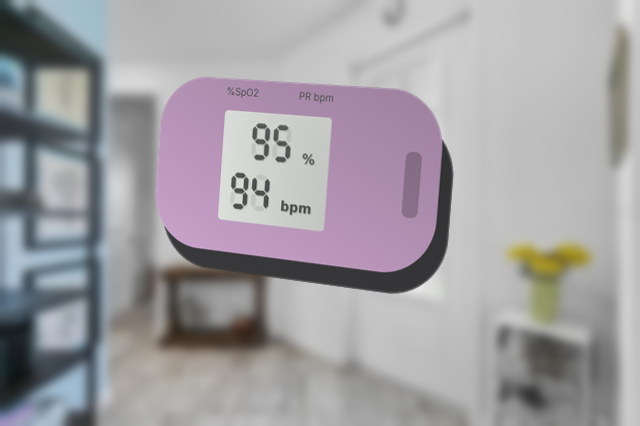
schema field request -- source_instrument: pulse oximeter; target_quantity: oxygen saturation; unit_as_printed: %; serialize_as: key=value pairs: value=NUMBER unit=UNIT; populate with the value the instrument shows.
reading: value=95 unit=%
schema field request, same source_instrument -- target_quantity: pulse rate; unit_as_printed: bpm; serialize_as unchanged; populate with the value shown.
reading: value=94 unit=bpm
